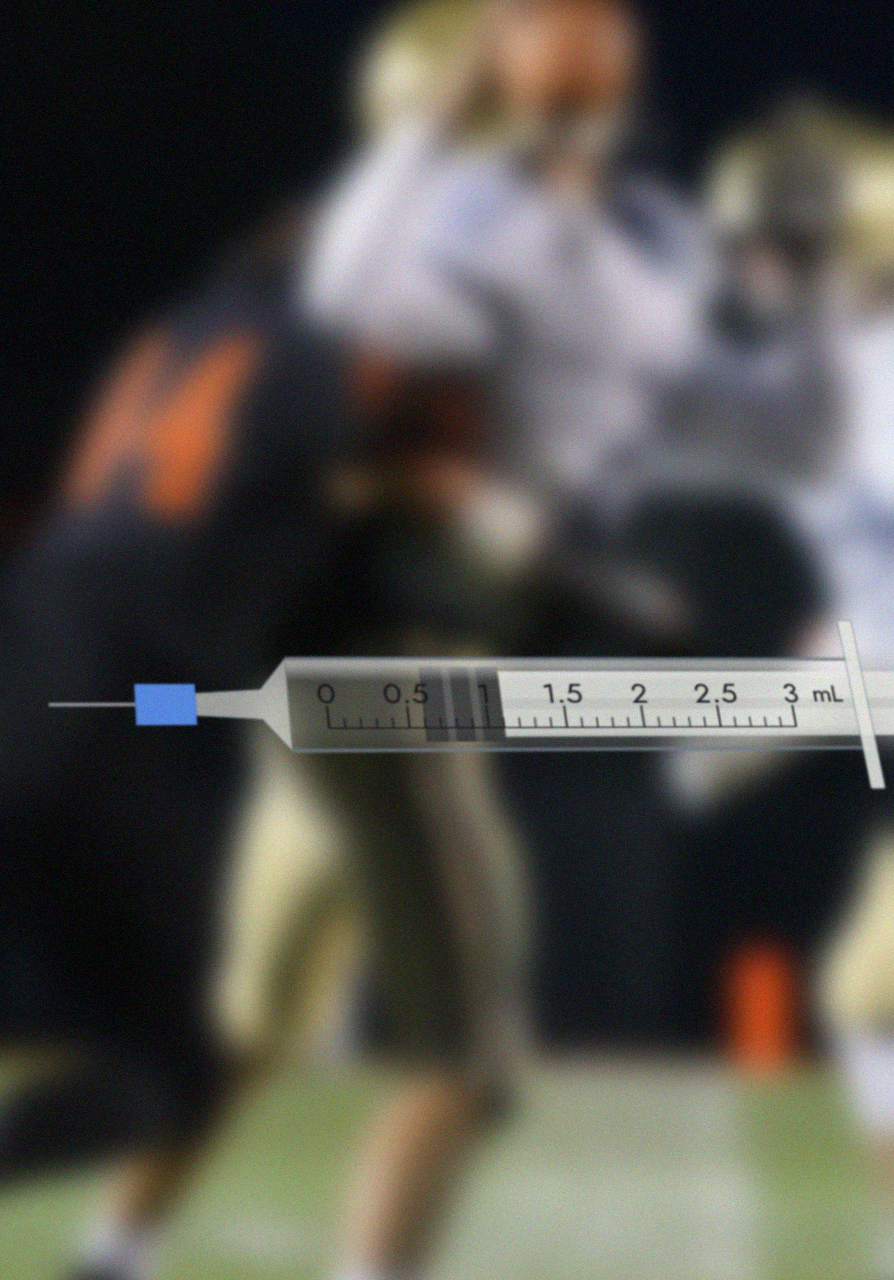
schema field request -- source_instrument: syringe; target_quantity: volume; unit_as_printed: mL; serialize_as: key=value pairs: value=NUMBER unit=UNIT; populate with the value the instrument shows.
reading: value=0.6 unit=mL
